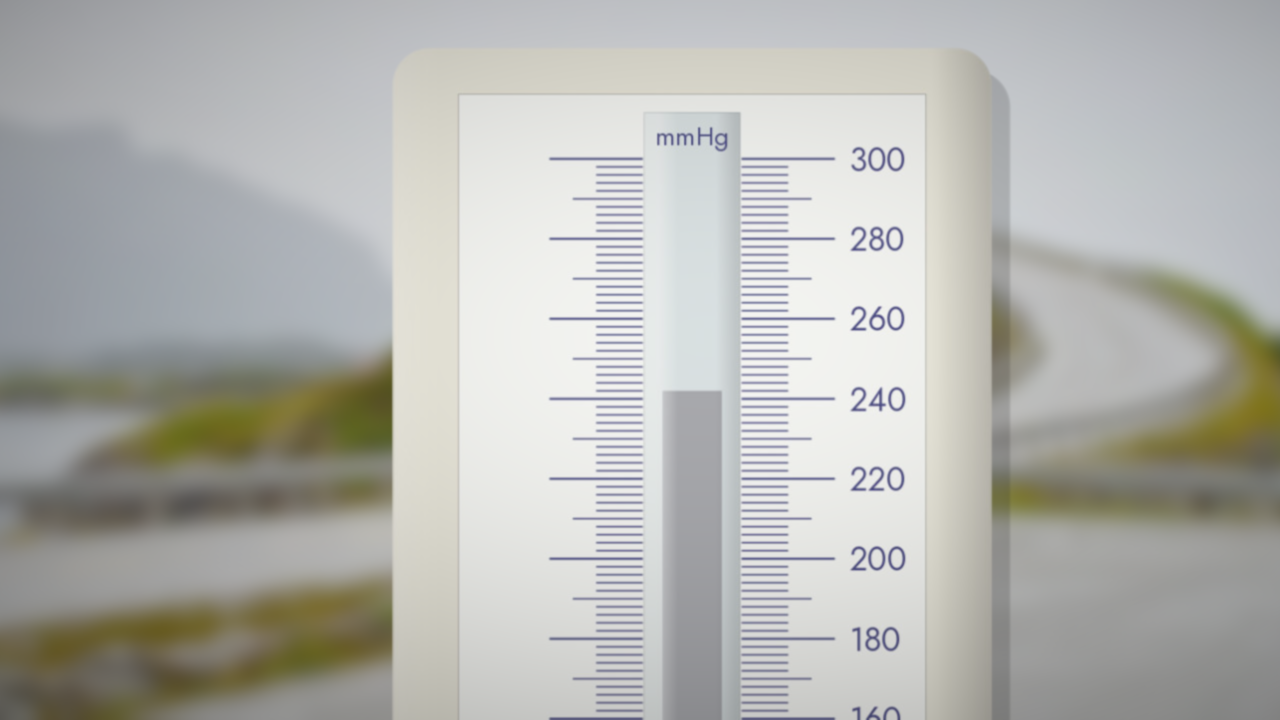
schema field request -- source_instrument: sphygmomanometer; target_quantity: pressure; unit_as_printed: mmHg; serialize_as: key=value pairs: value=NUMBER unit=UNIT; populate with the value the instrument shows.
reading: value=242 unit=mmHg
